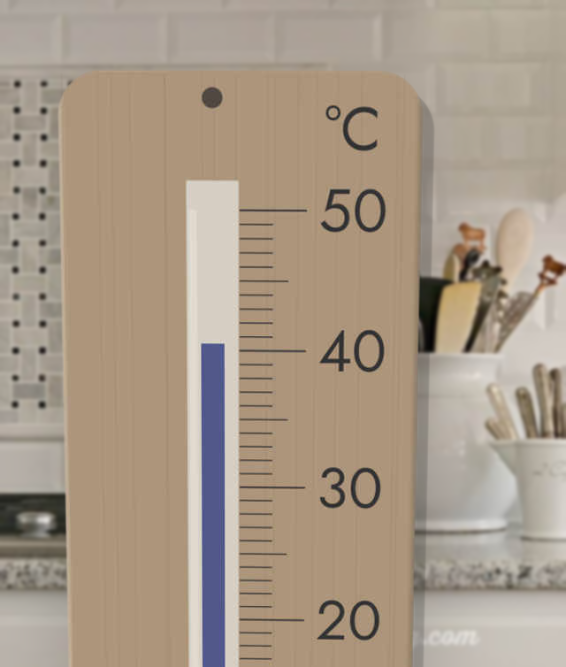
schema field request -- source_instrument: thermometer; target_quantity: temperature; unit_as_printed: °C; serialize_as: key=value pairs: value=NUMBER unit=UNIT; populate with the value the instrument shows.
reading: value=40.5 unit=°C
